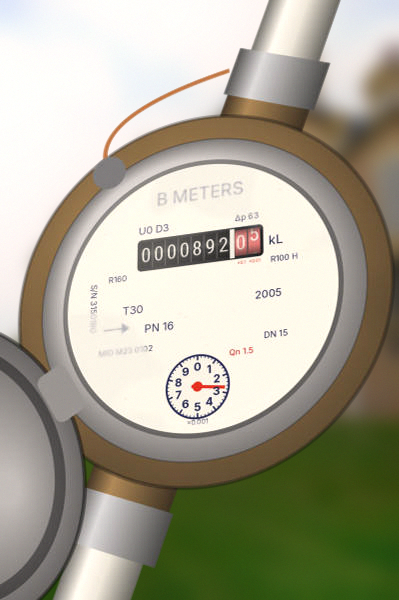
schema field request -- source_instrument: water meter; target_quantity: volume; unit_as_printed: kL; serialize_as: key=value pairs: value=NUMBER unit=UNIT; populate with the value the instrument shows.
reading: value=892.052 unit=kL
